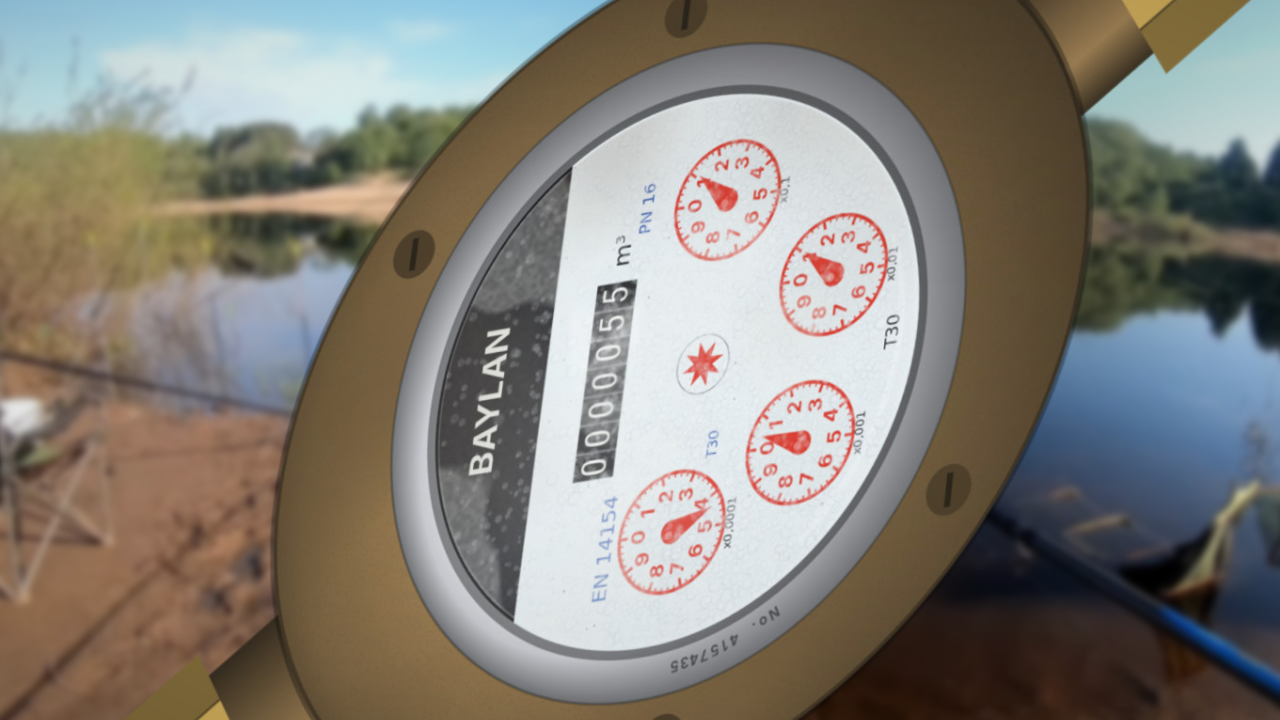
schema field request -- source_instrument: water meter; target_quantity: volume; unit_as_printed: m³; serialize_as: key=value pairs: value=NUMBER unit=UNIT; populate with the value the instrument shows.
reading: value=55.1104 unit=m³
